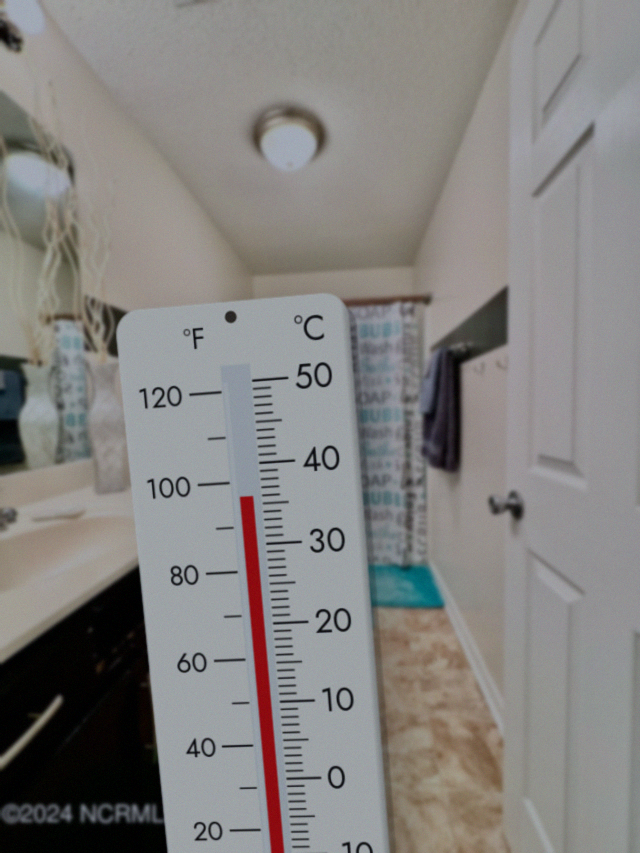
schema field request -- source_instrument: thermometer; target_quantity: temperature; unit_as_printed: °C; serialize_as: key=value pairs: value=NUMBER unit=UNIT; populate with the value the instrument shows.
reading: value=36 unit=°C
